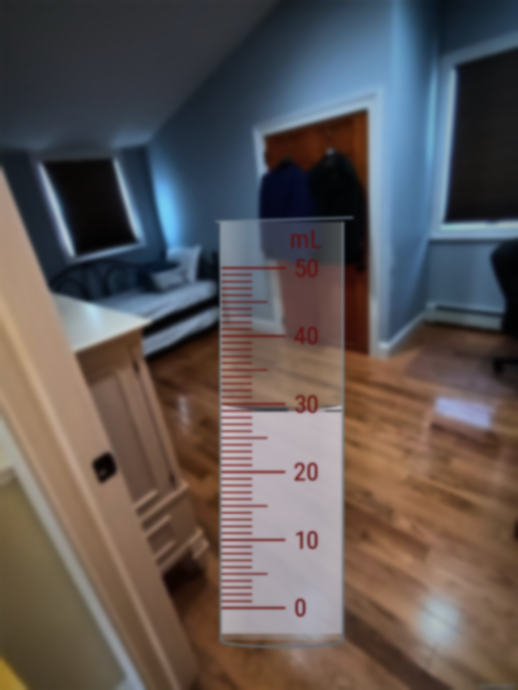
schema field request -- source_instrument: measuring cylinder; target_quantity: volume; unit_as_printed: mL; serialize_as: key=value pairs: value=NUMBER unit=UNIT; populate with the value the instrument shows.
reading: value=29 unit=mL
